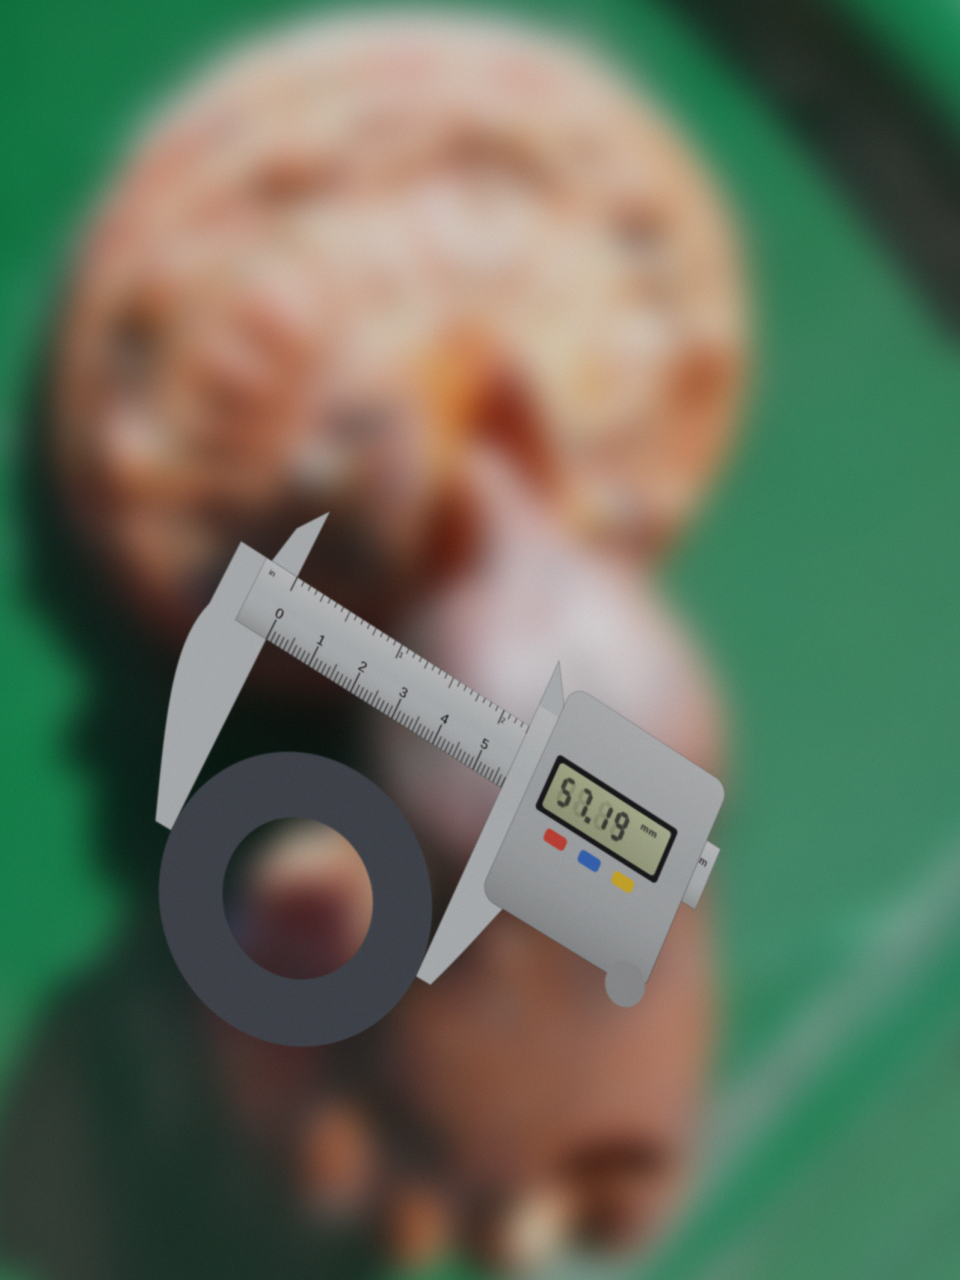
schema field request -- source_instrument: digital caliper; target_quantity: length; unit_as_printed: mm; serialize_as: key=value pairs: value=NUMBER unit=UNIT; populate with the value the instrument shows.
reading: value=57.19 unit=mm
